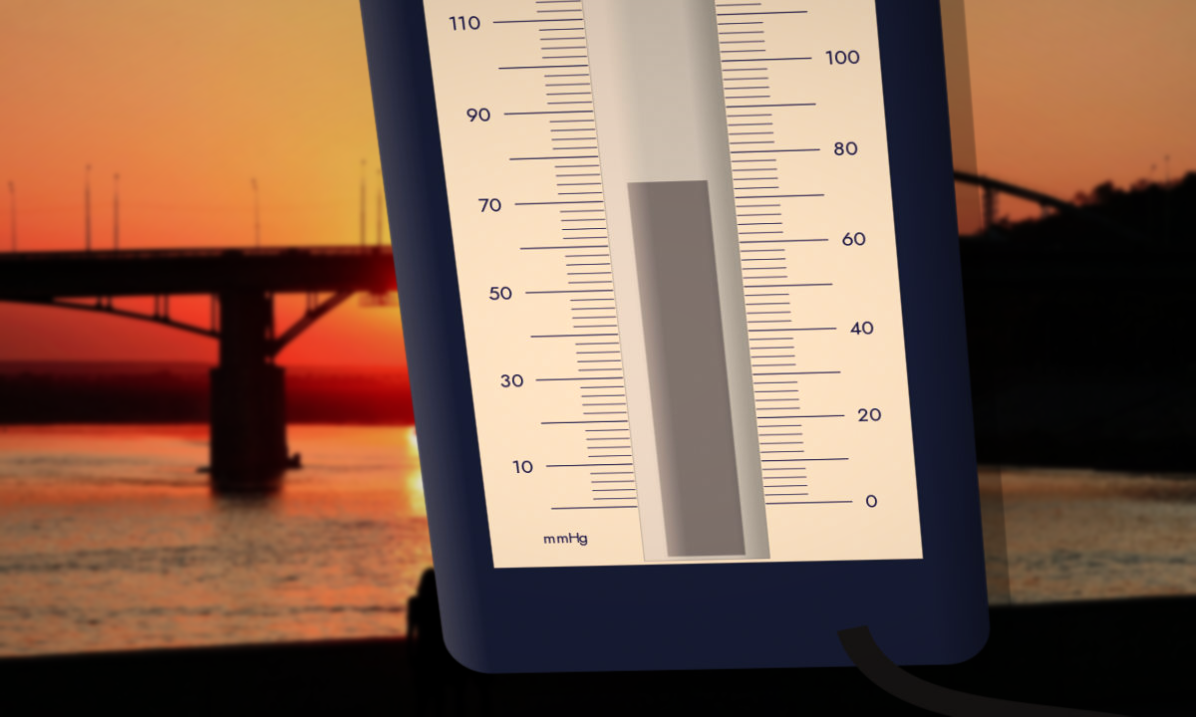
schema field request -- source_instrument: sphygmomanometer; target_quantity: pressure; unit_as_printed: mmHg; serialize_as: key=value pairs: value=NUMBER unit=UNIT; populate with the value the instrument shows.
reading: value=74 unit=mmHg
